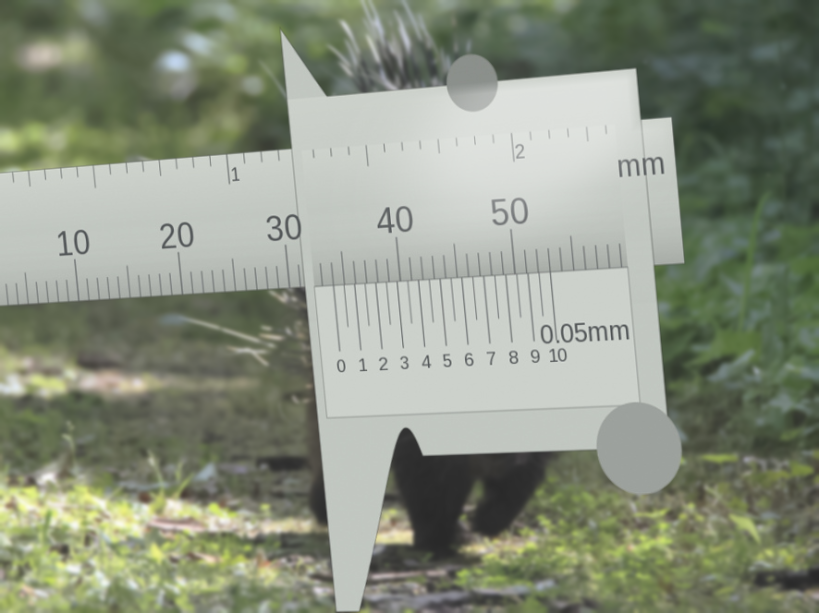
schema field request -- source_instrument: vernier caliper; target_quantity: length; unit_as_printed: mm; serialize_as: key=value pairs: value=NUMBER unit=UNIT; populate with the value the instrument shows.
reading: value=34.0 unit=mm
